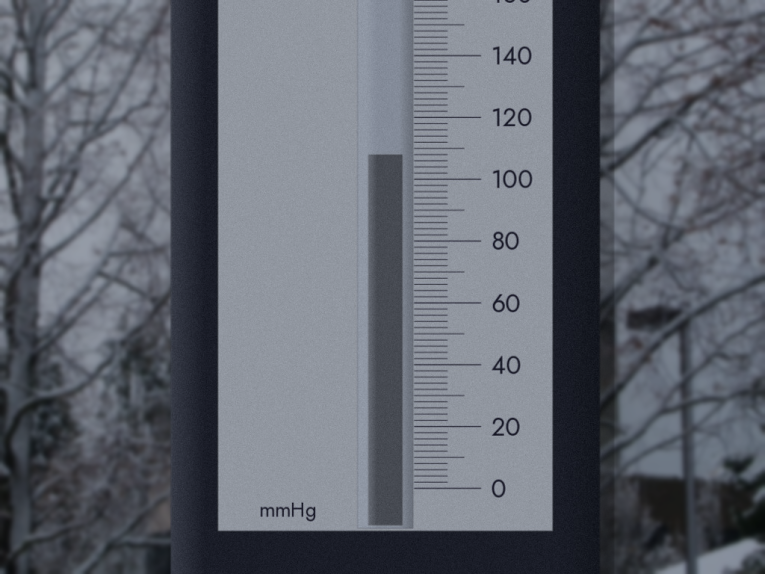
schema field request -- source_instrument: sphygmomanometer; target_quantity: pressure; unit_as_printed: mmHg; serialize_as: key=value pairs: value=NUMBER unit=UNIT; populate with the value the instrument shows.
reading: value=108 unit=mmHg
